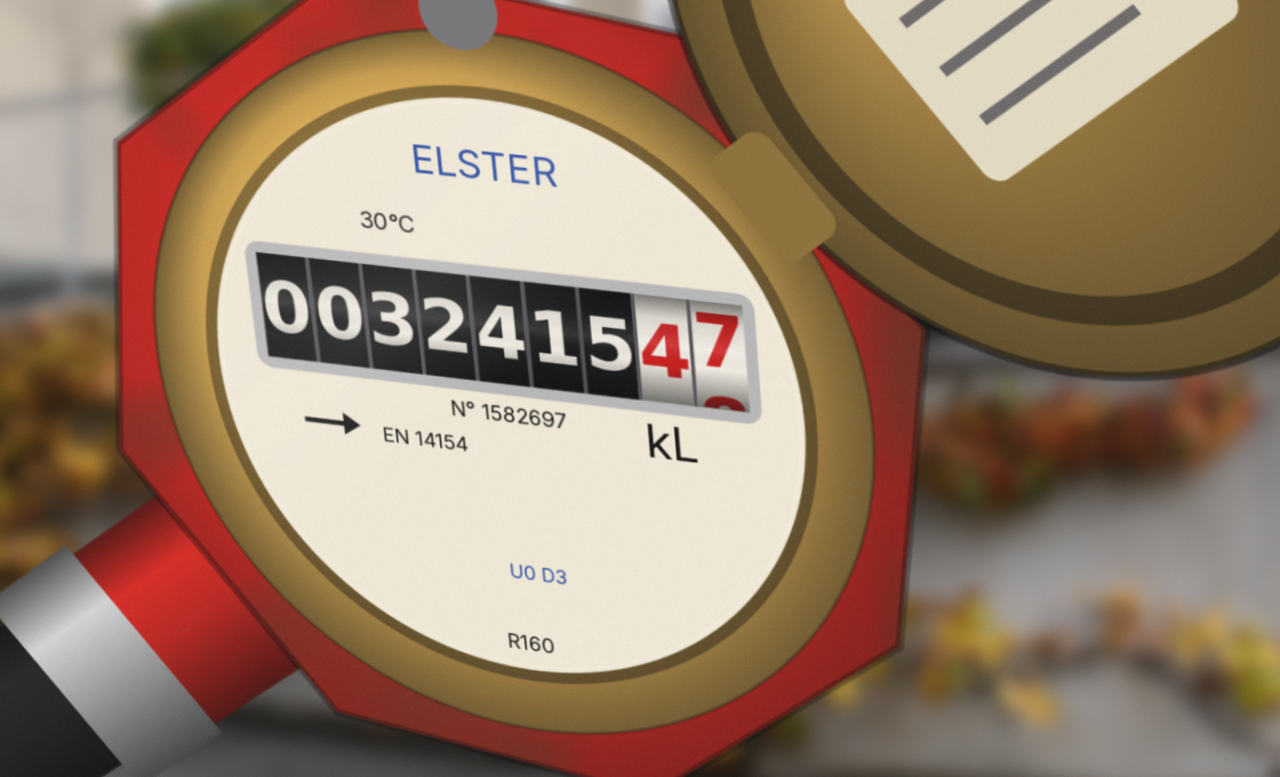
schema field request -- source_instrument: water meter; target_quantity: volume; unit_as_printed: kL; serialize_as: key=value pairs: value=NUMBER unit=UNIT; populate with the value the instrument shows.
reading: value=32415.47 unit=kL
